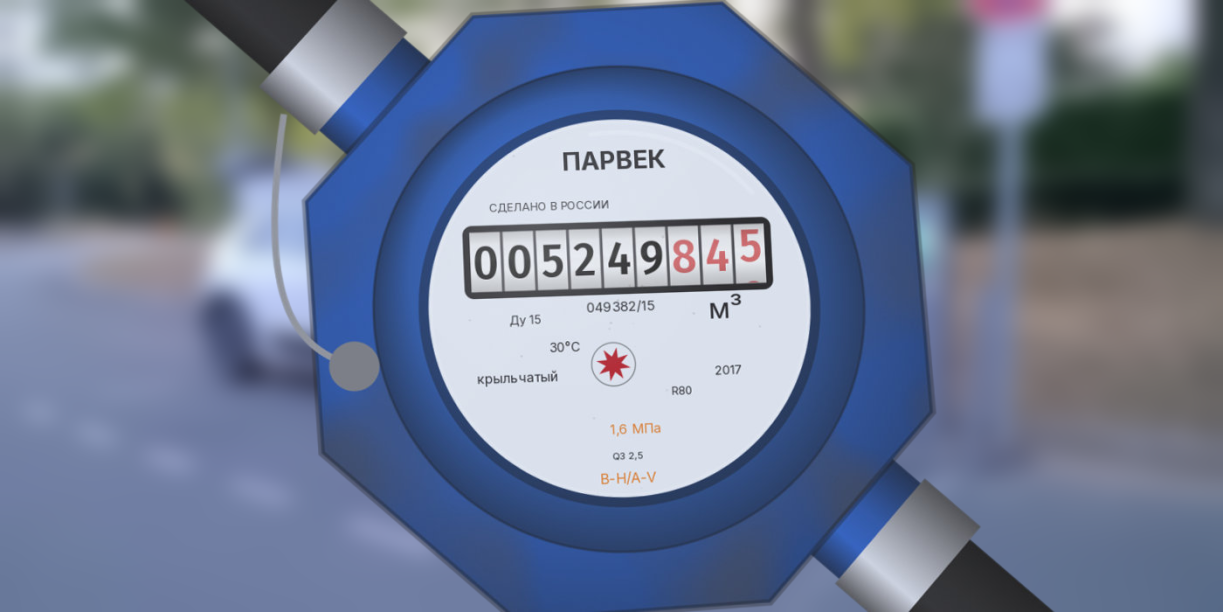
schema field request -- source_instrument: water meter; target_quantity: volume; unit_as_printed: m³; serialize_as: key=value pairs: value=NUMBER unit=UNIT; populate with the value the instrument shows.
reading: value=5249.845 unit=m³
